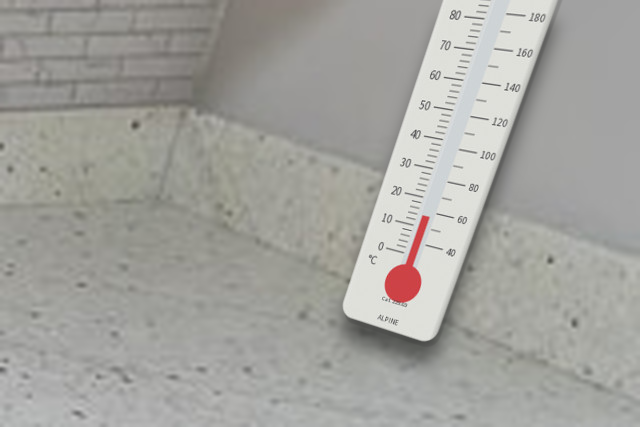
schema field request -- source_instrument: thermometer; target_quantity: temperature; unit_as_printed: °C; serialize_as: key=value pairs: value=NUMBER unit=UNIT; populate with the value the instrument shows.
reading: value=14 unit=°C
